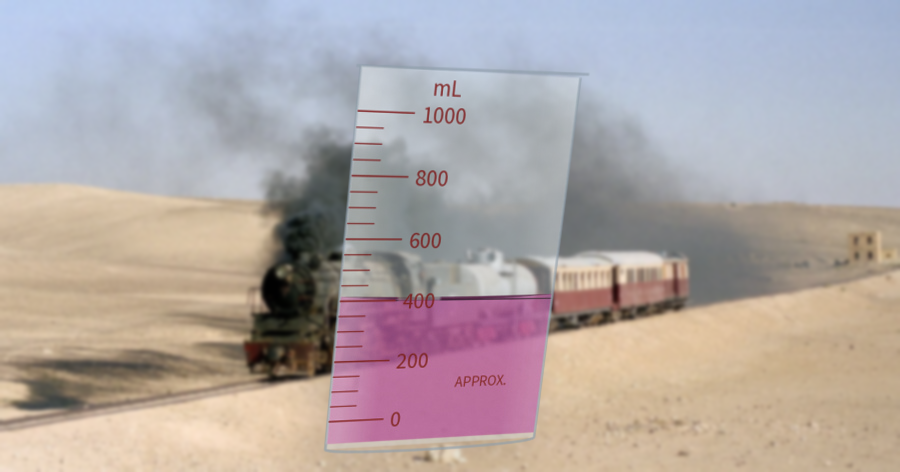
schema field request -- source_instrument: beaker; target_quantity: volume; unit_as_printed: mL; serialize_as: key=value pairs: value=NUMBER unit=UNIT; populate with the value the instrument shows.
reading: value=400 unit=mL
